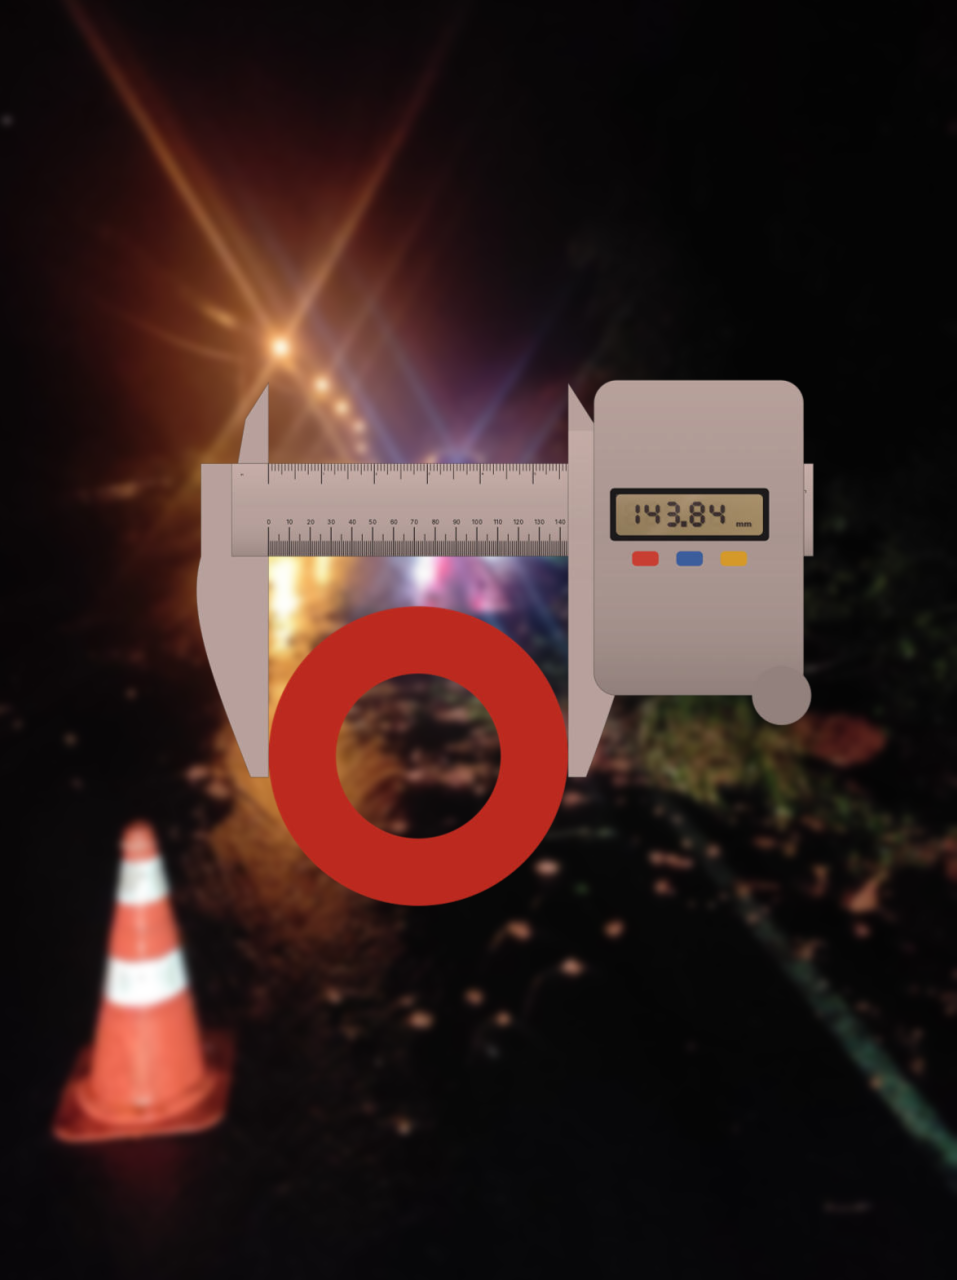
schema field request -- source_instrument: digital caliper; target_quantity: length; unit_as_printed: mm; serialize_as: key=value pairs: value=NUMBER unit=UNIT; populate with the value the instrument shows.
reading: value=143.84 unit=mm
